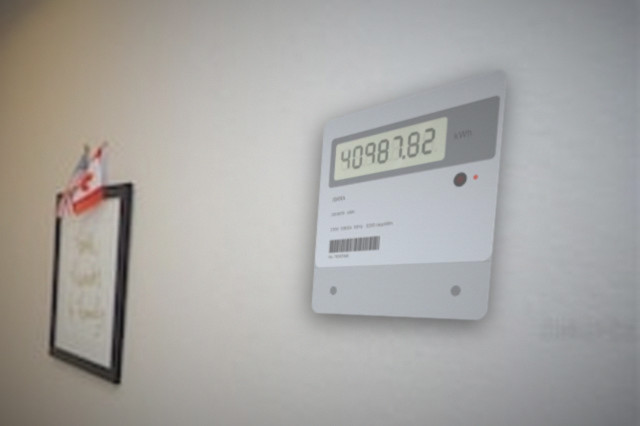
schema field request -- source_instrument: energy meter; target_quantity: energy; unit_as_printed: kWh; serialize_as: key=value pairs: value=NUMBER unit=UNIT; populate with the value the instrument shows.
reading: value=40987.82 unit=kWh
